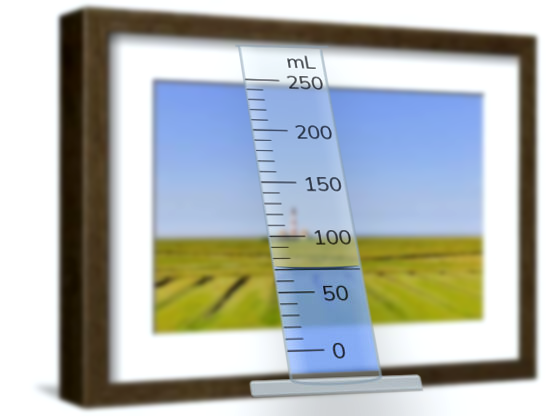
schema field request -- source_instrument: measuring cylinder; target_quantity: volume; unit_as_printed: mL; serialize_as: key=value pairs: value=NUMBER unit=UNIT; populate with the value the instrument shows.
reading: value=70 unit=mL
